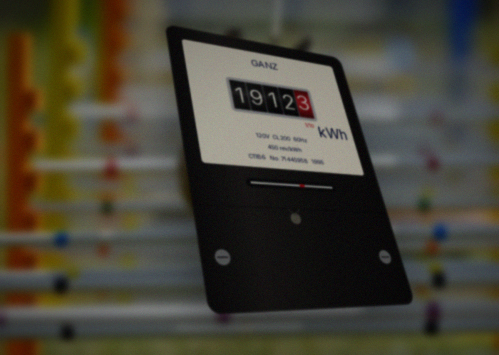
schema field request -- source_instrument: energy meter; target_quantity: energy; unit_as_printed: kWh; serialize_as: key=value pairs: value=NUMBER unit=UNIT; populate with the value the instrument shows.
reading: value=1912.3 unit=kWh
